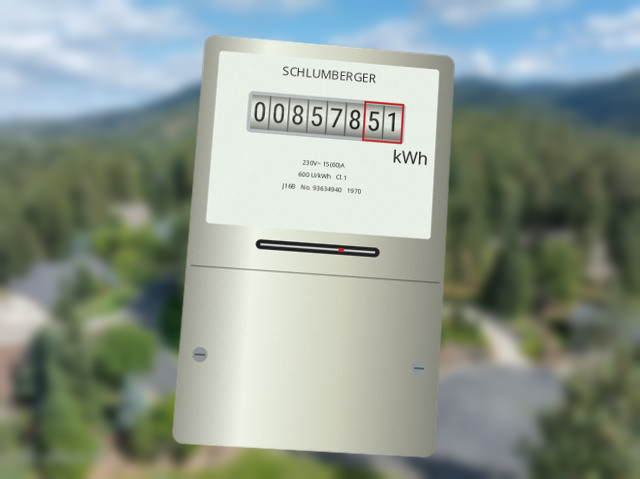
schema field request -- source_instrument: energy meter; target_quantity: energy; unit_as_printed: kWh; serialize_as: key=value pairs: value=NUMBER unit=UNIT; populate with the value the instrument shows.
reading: value=8578.51 unit=kWh
